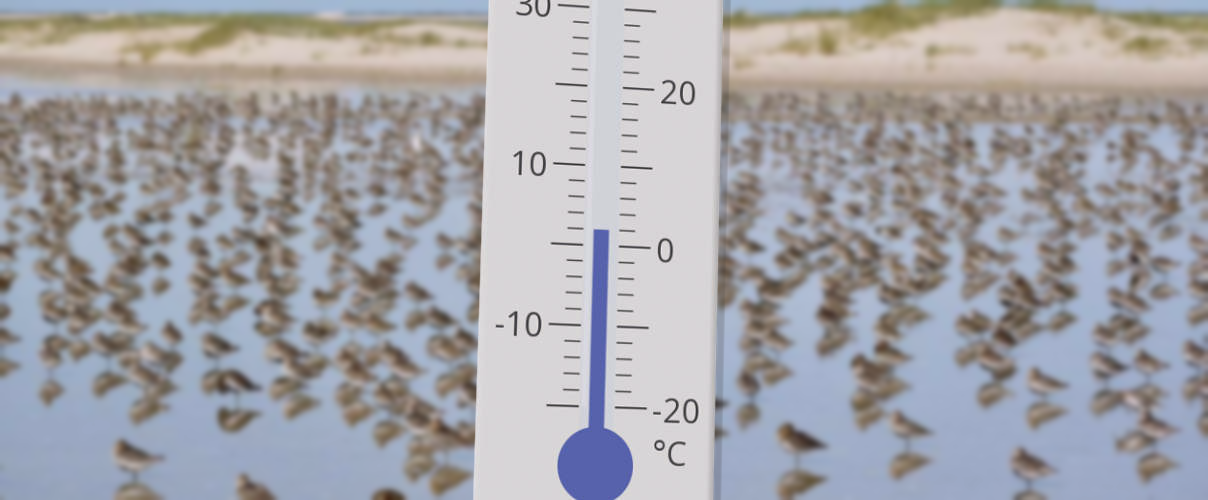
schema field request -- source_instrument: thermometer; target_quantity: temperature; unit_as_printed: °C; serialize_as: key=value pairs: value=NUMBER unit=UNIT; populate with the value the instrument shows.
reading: value=2 unit=°C
